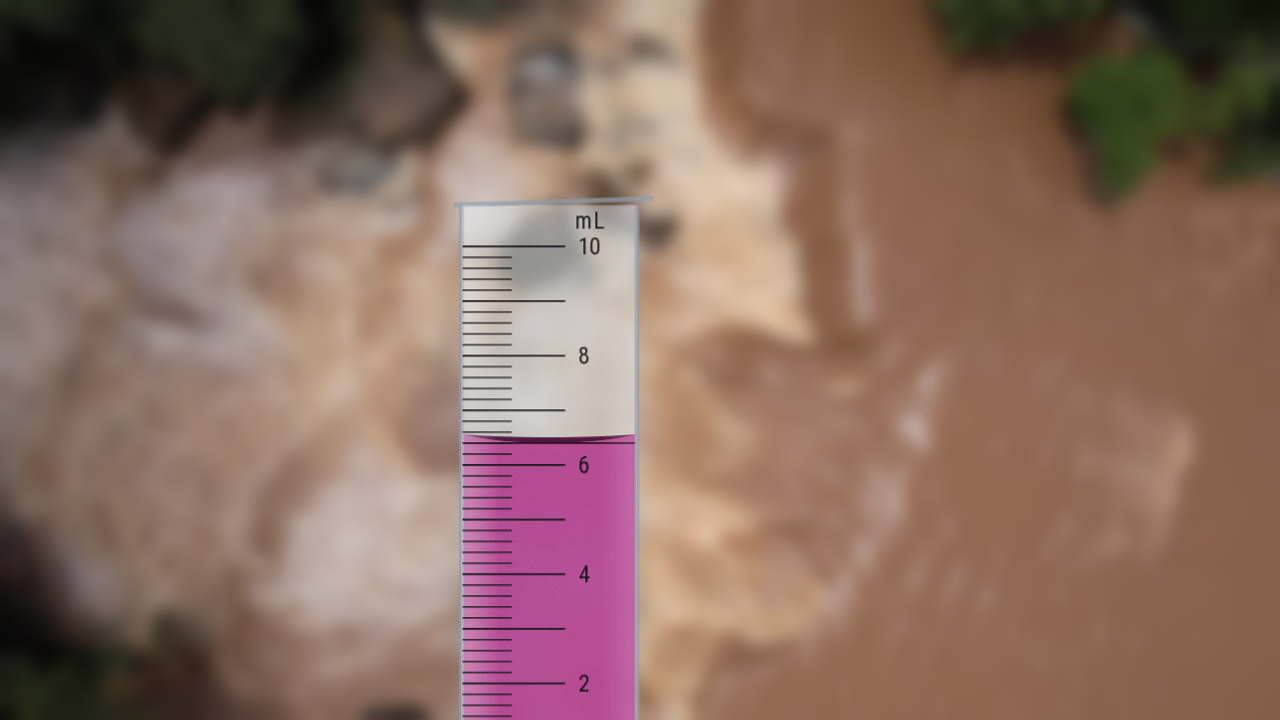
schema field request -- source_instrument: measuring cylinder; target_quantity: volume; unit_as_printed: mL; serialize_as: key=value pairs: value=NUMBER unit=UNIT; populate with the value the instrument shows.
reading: value=6.4 unit=mL
